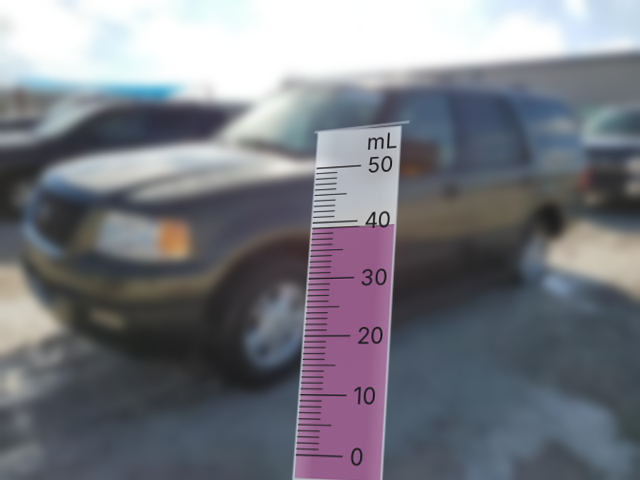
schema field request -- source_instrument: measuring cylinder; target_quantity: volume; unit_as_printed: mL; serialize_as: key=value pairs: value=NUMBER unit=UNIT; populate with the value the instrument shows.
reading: value=39 unit=mL
